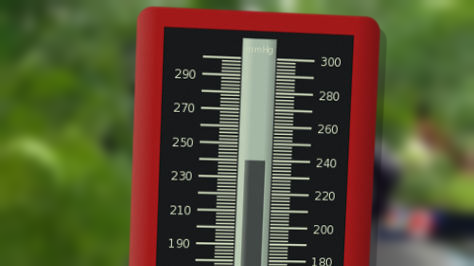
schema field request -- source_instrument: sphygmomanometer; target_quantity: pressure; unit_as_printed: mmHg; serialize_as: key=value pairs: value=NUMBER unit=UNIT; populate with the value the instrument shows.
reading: value=240 unit=mmHg
